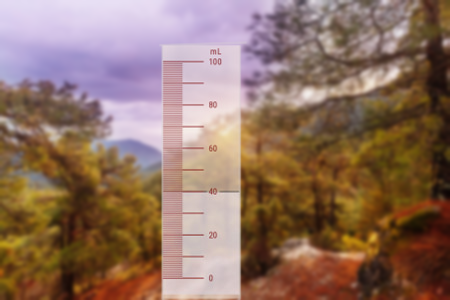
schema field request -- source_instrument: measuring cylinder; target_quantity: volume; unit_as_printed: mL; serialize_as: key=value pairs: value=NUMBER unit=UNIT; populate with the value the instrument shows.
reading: value=40 unit=mL
